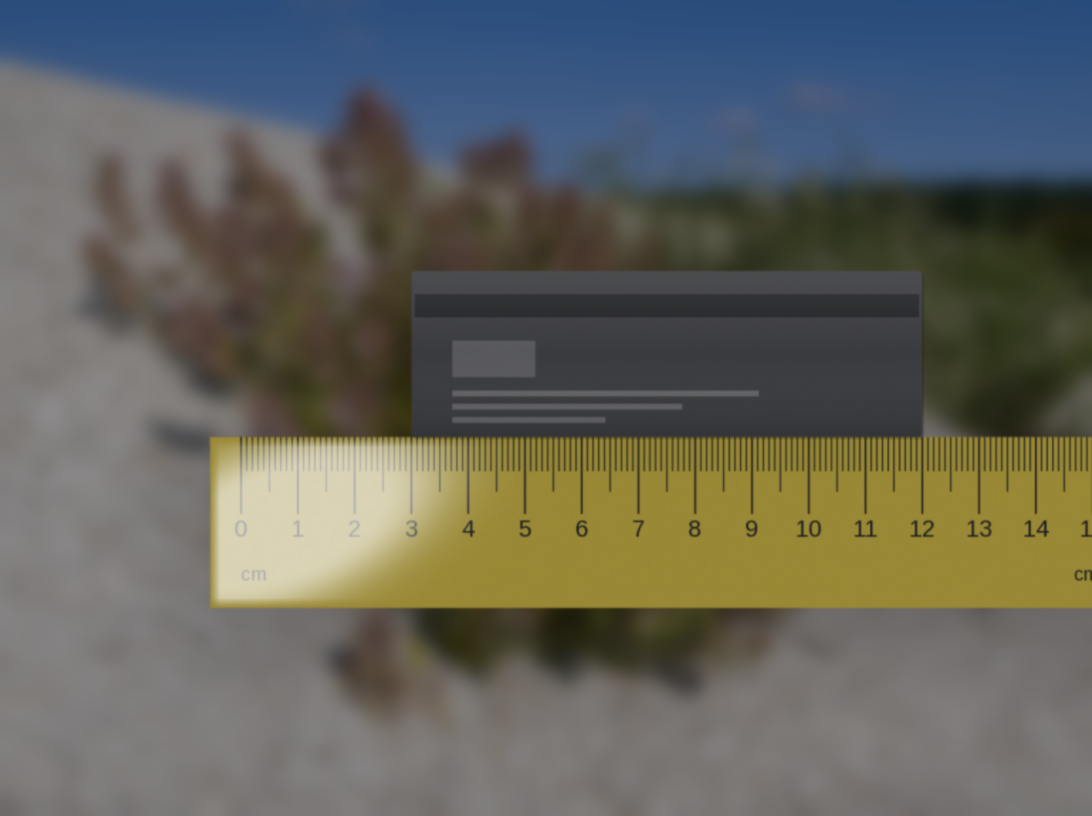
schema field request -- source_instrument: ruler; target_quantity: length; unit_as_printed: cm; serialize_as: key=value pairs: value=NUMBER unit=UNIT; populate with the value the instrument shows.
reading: value=9 unit=cm
